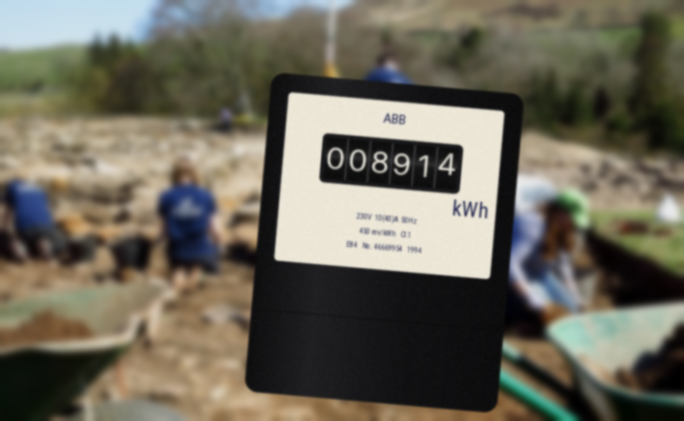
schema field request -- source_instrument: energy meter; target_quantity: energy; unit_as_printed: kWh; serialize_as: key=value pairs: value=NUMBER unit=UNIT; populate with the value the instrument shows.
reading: value=8914 unit=kWh
